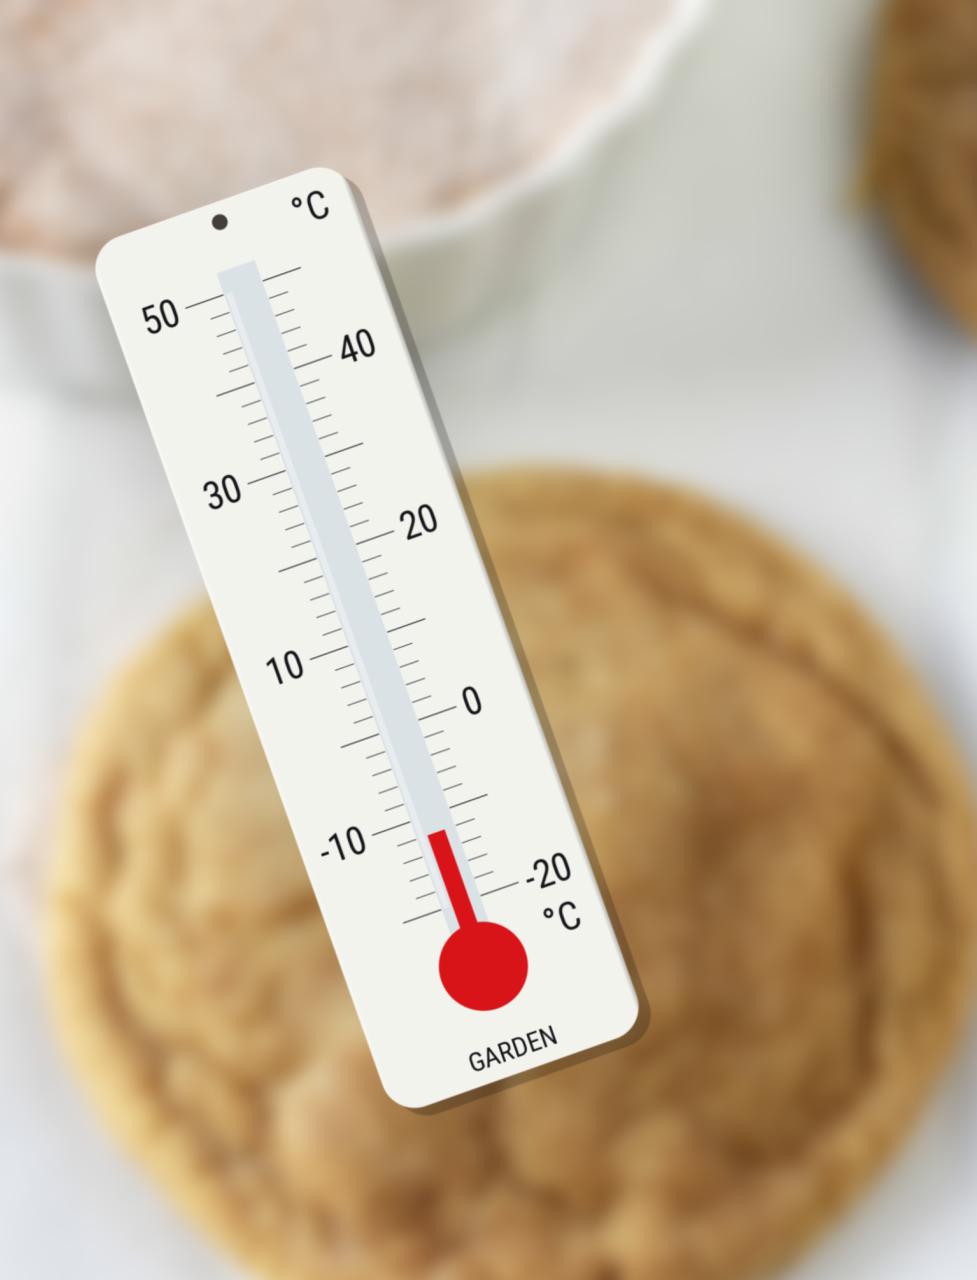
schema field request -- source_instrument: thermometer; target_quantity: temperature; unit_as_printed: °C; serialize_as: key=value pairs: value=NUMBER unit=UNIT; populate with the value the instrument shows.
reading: value=-12 unit=°C
